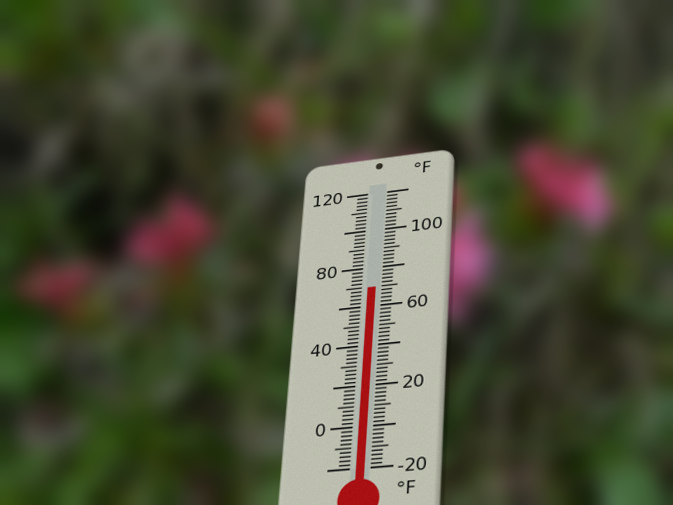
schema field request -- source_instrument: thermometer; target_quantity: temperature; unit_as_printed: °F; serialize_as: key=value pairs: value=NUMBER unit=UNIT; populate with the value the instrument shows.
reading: value=70 unit=°F
